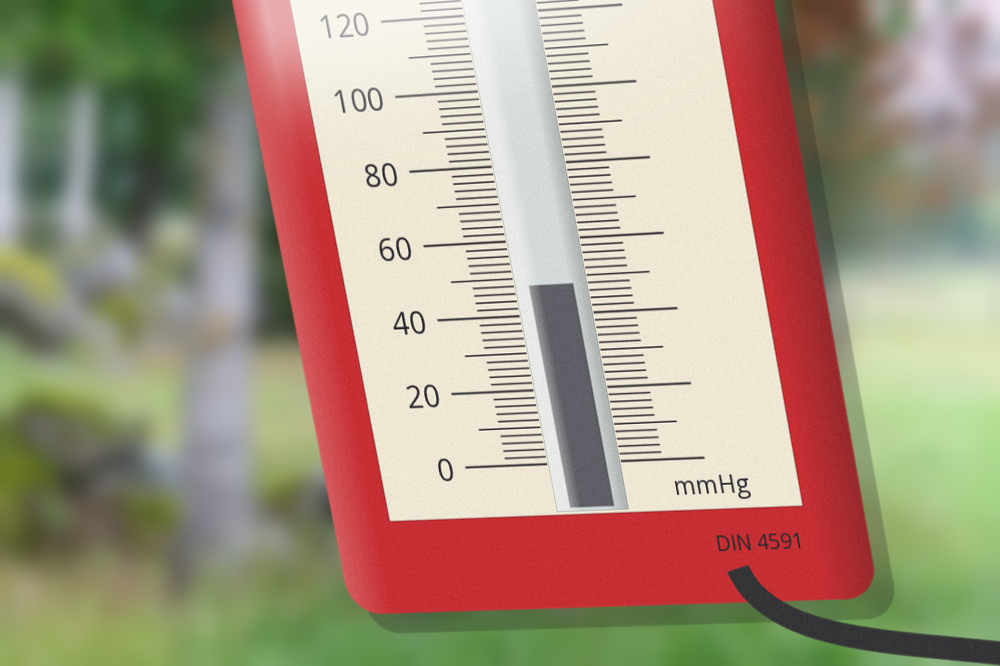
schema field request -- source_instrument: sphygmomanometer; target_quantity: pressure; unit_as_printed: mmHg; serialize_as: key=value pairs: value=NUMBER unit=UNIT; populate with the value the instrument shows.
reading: value=48 unit=mmHg
